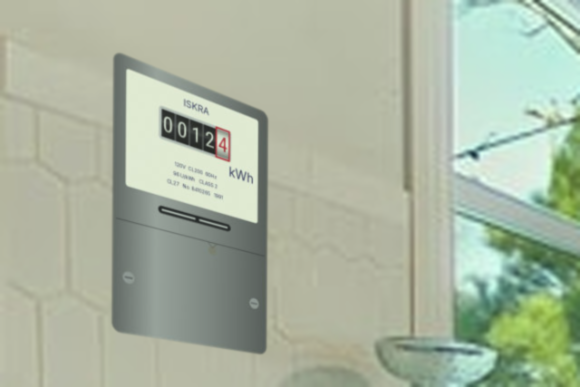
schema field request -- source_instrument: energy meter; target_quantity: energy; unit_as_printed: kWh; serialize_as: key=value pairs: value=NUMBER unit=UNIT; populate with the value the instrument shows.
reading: value=12.4 unit=kWh
